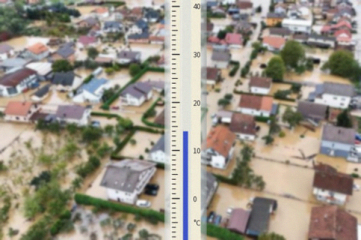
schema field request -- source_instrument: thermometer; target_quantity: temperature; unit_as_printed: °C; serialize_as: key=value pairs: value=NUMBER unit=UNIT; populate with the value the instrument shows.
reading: value=14 unit=°C
